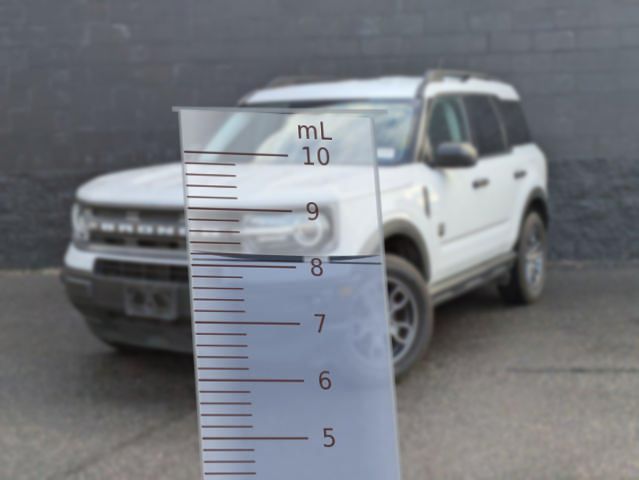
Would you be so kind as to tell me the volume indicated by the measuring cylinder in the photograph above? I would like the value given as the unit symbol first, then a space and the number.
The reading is mL 8.1
